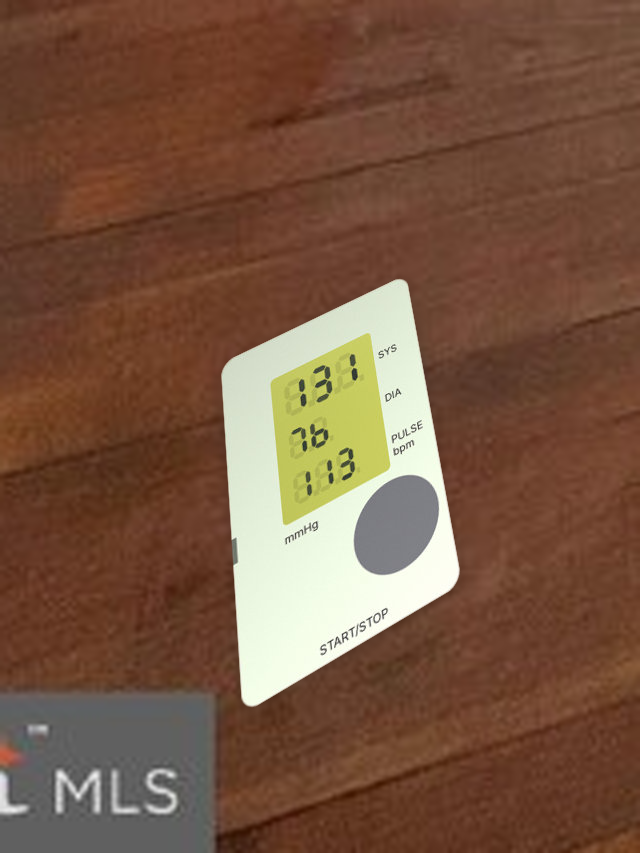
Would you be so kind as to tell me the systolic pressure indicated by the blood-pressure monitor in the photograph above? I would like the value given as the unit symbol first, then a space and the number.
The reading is mmHg 131
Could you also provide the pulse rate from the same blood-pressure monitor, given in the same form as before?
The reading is bpm 113
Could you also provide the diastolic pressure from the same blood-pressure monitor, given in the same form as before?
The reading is mmHg 76
